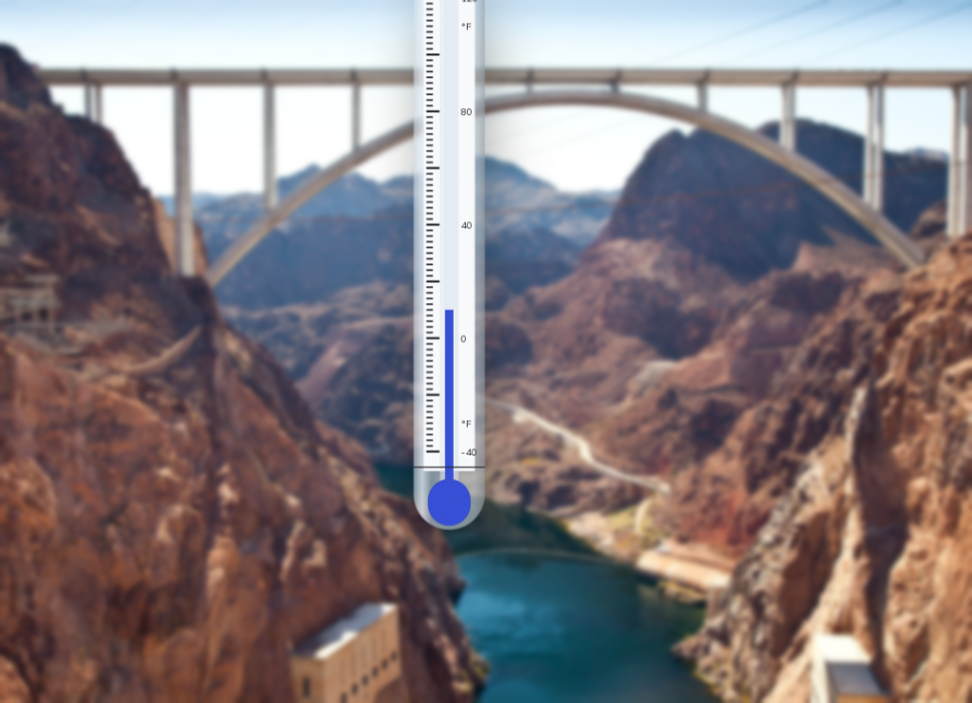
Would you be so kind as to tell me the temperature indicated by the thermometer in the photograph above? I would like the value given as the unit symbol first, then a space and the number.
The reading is °F 10
